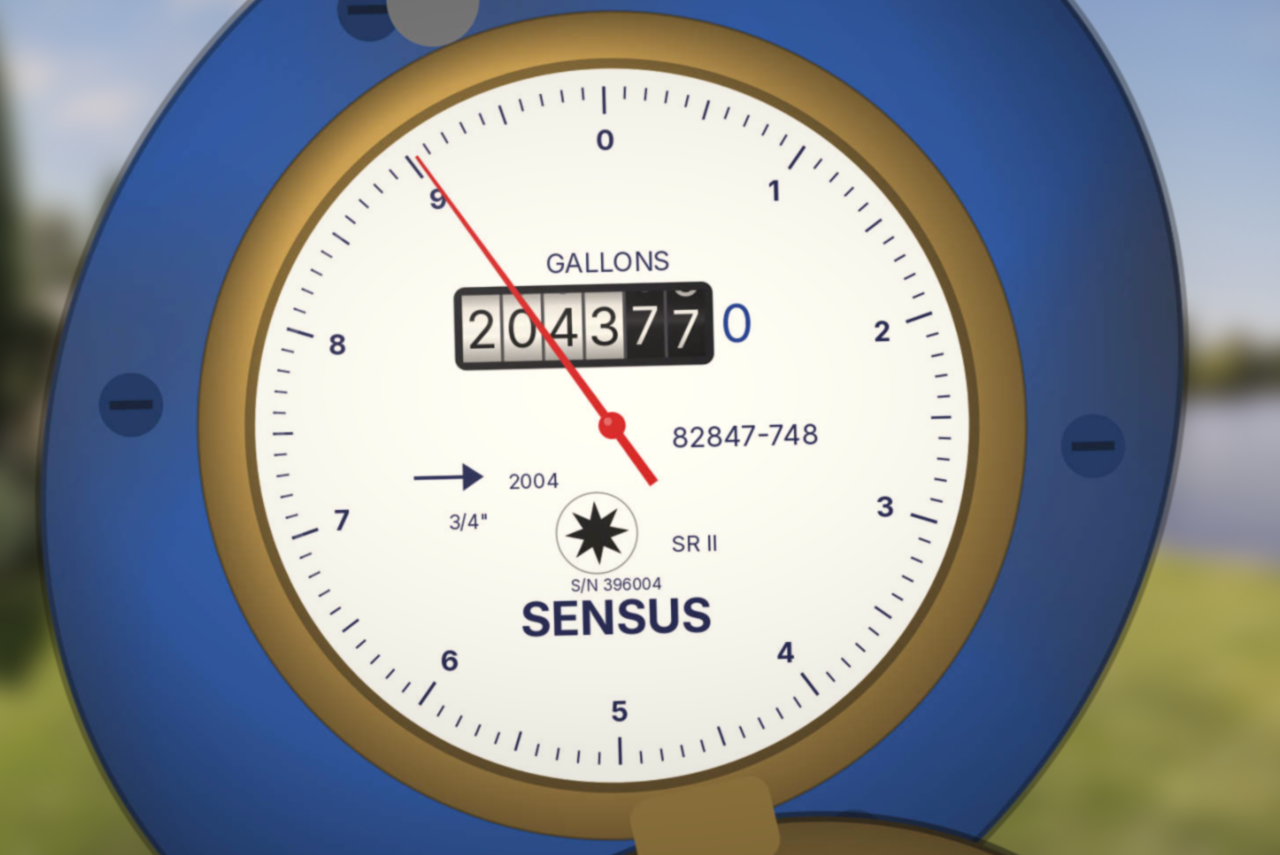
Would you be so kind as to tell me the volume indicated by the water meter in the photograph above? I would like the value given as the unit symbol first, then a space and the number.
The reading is gal 2043769.0
